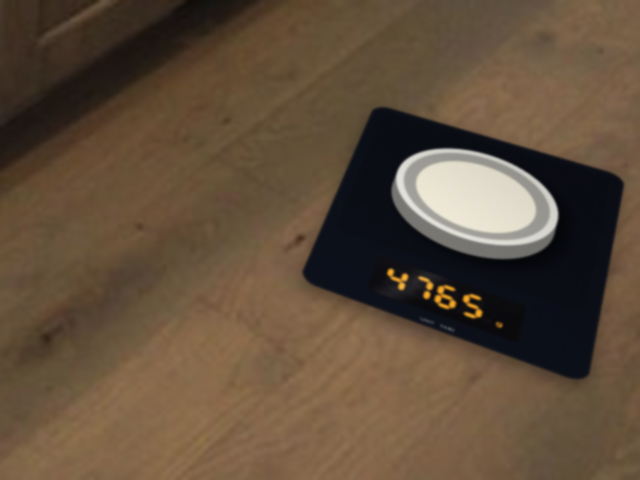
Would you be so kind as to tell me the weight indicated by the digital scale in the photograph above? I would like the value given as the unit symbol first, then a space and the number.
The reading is g 4765
